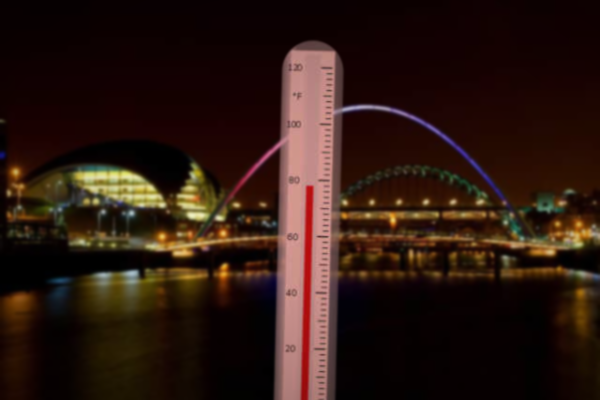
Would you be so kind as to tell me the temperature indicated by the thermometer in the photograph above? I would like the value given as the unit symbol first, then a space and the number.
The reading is °F 78
